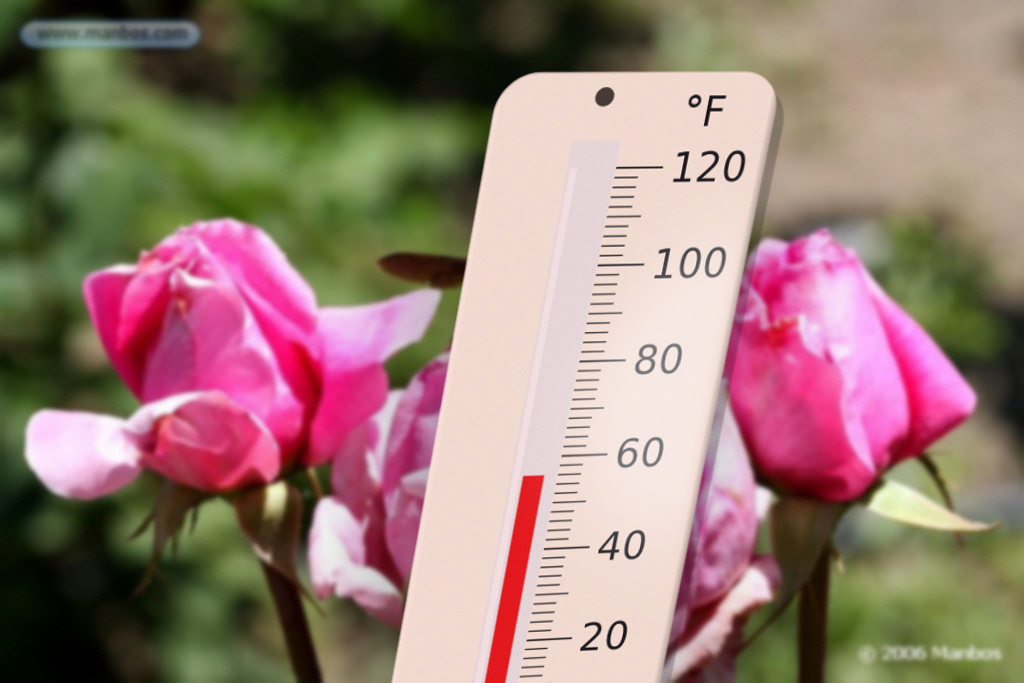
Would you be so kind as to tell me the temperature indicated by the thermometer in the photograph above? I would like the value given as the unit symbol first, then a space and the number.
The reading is °F 56
